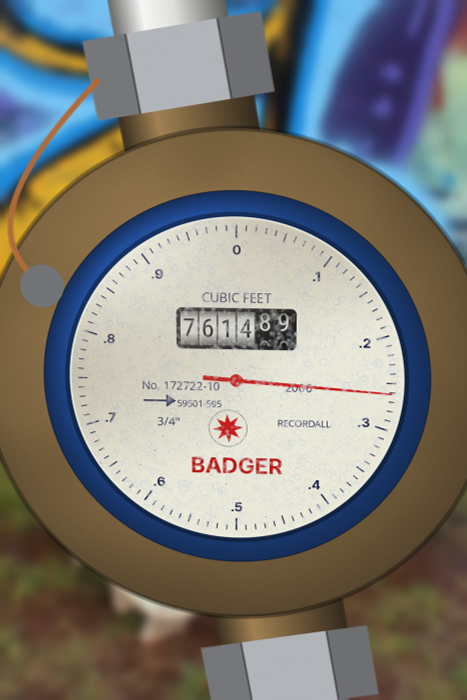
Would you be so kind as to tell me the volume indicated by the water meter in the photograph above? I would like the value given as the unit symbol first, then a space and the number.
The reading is ft³ 761489.26
